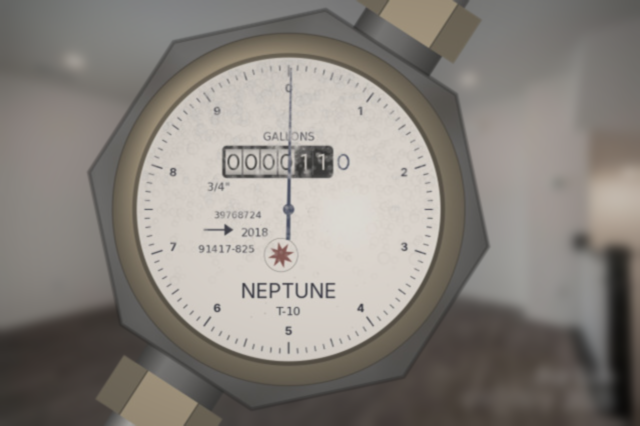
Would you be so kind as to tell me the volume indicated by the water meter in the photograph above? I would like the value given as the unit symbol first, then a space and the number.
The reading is gal 110.0
